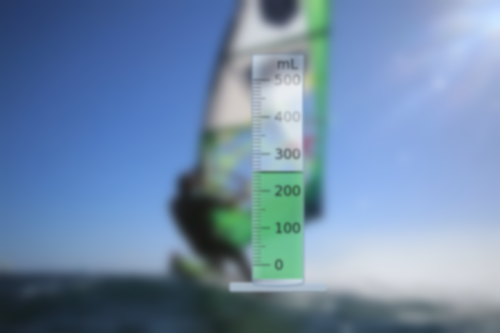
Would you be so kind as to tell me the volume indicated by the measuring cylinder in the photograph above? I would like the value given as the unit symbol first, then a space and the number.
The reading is mL 250
